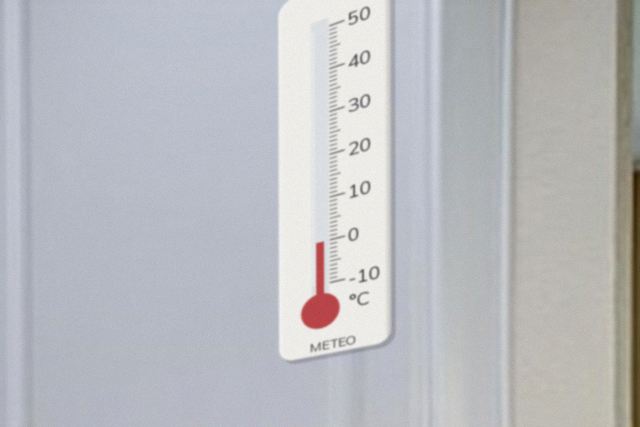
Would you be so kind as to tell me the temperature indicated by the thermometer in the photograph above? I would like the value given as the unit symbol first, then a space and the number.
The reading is °C 0
